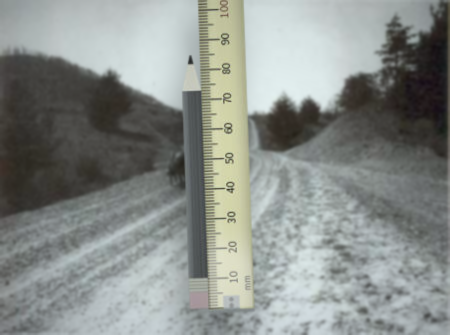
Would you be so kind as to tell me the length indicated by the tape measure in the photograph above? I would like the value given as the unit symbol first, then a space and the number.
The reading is mm 85
